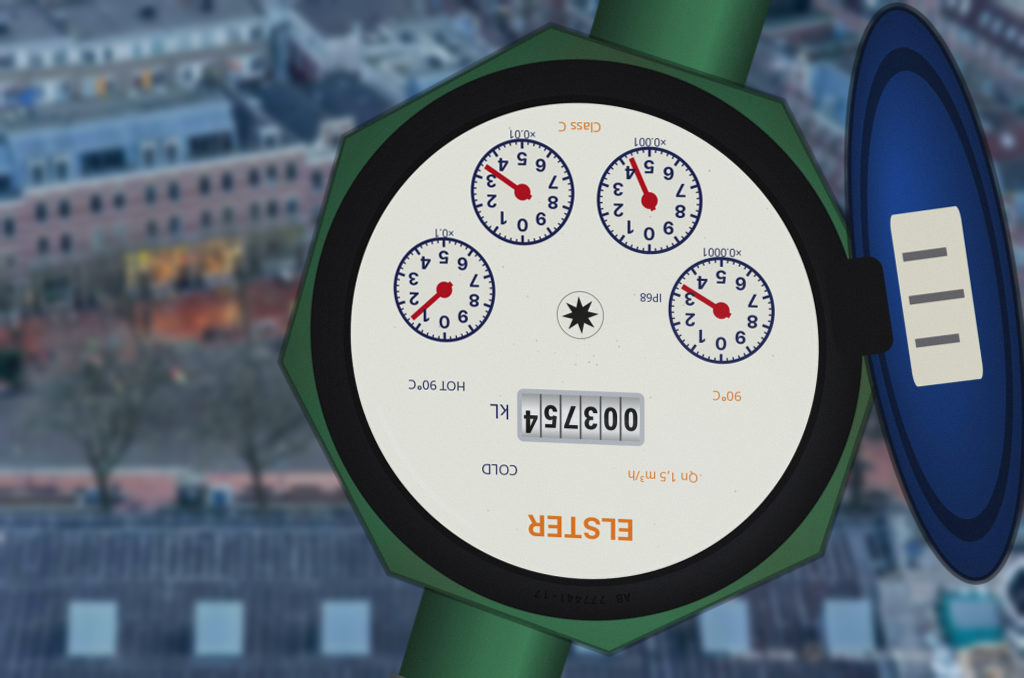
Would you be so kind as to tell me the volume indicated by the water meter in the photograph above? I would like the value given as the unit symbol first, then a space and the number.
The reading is kL 3754.1343
